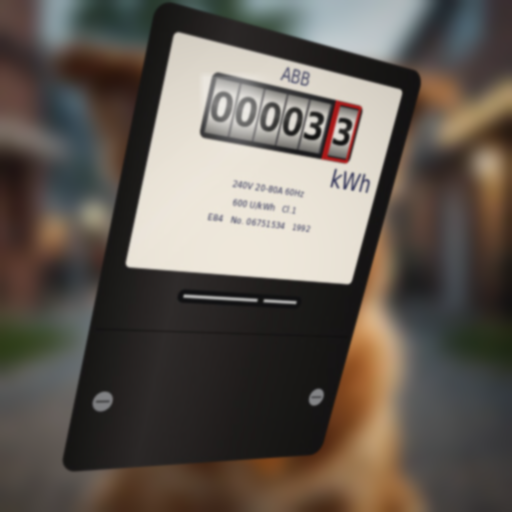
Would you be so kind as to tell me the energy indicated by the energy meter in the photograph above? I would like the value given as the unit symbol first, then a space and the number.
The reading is kWh 3.3
